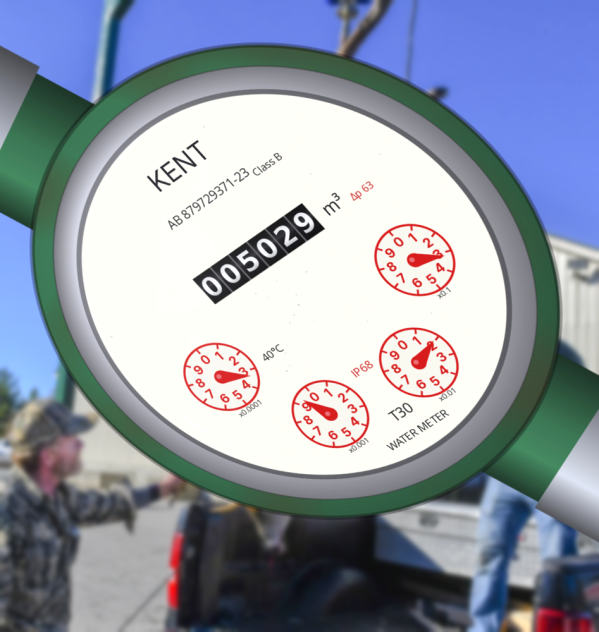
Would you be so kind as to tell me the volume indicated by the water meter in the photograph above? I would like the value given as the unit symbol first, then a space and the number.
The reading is m³ 5029.3193
